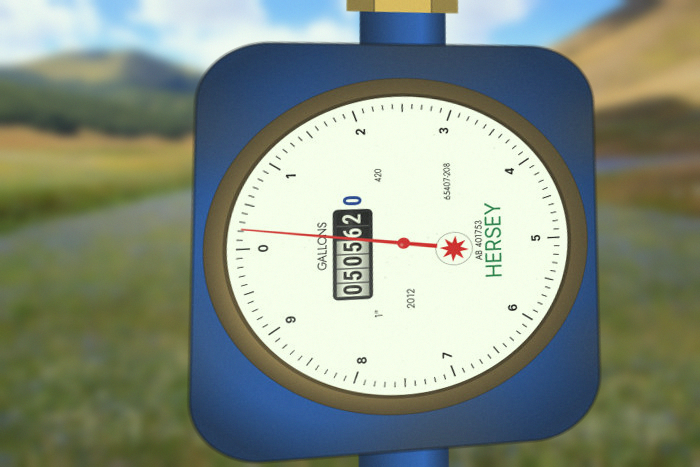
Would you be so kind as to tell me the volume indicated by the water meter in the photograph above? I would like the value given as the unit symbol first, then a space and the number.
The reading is gal 505620.2
